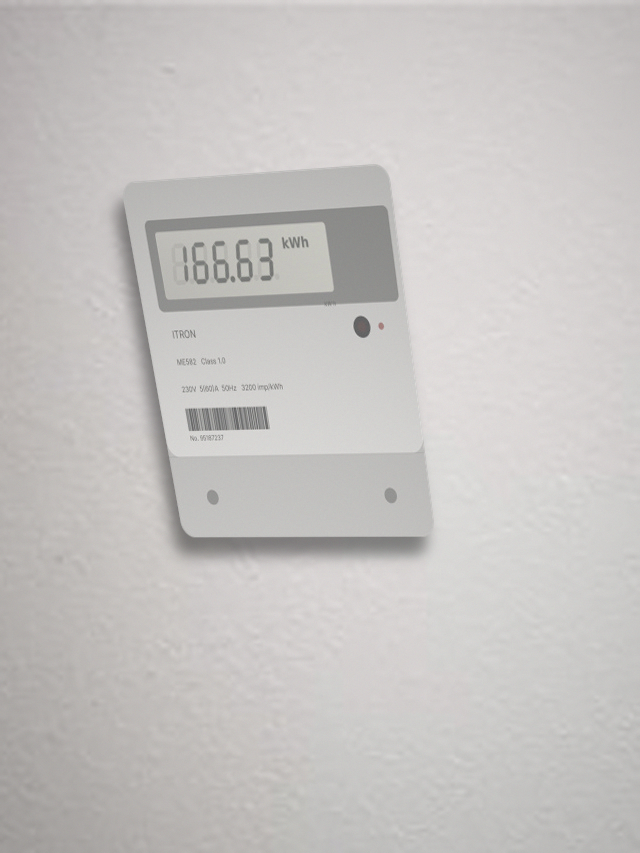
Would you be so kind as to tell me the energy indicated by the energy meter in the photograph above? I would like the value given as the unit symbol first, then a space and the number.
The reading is kWh 166.63
